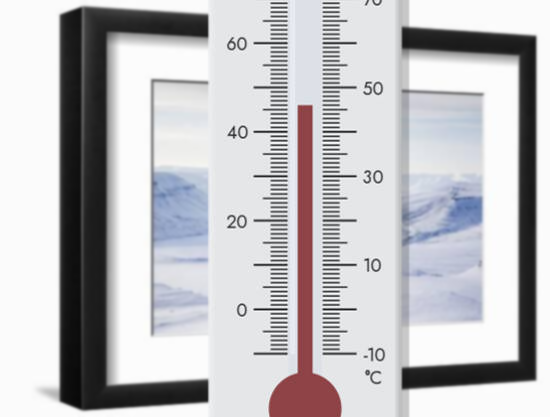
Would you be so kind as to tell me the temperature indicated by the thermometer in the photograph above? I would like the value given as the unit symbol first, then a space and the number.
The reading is °C 46
